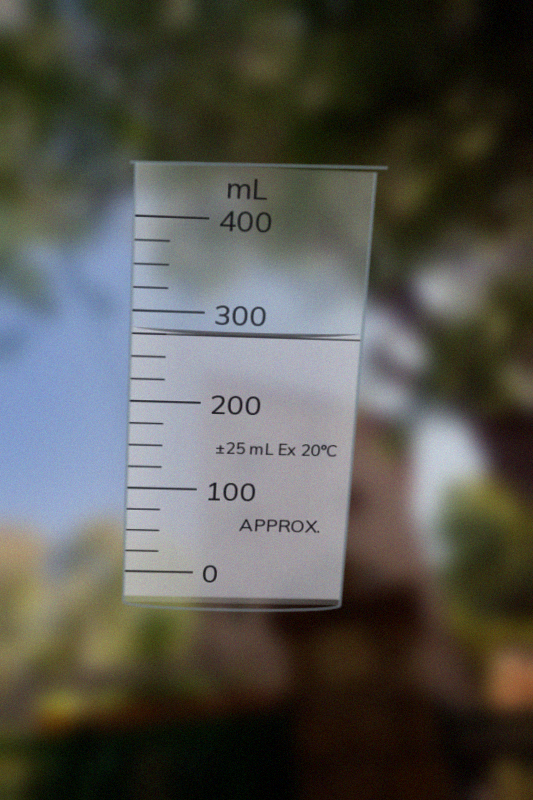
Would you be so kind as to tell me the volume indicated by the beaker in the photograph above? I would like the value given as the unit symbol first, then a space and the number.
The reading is mL 275
